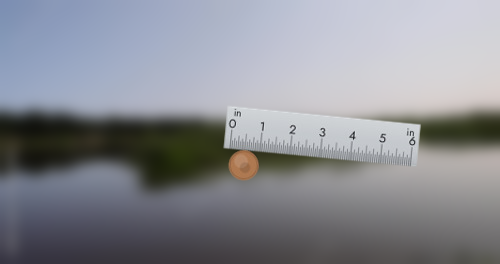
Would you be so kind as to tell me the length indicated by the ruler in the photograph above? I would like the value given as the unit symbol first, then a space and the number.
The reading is in 1
